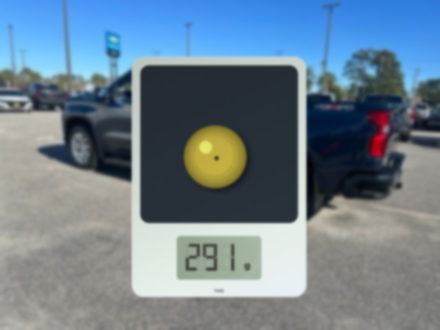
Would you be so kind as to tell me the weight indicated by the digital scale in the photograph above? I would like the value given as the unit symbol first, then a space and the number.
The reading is g 291
